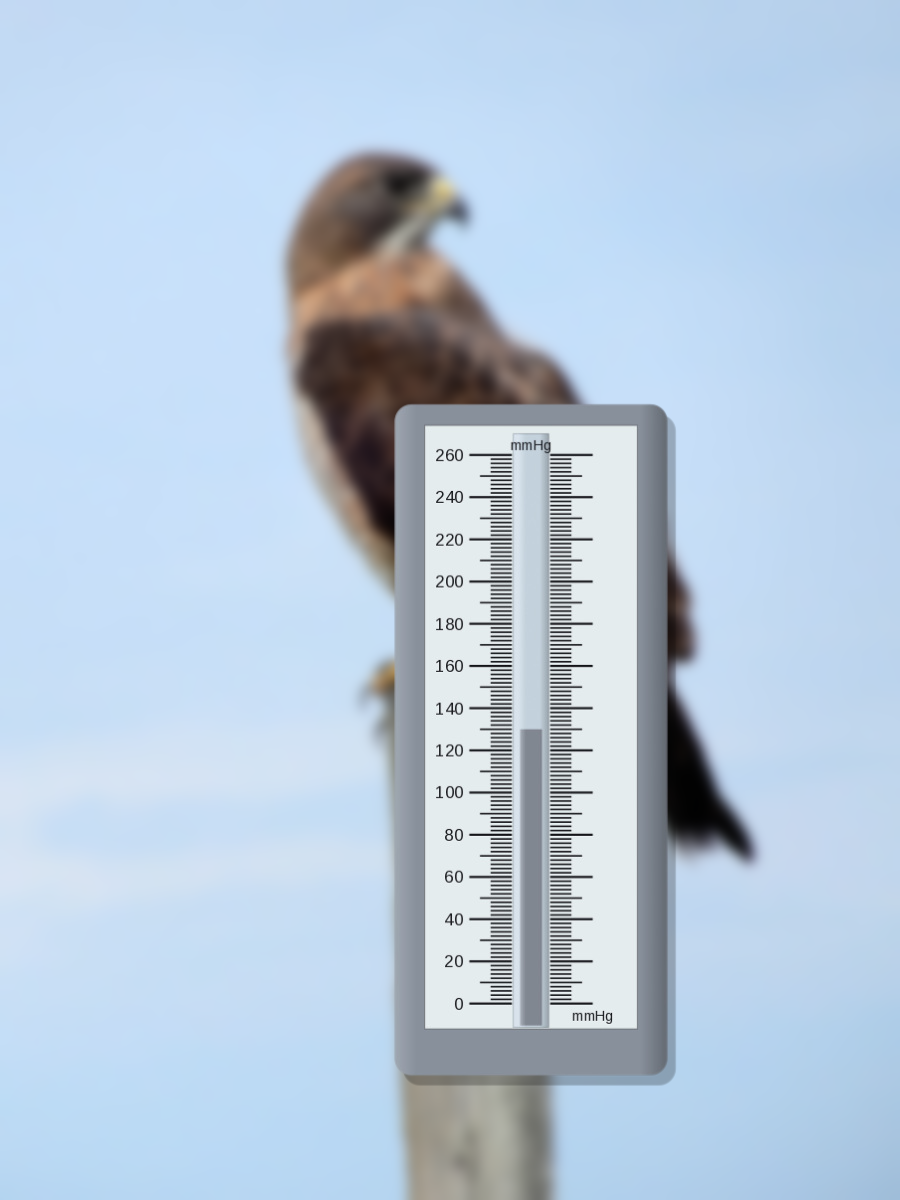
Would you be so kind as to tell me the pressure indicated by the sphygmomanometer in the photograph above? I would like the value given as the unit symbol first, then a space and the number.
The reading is mmHg 130
